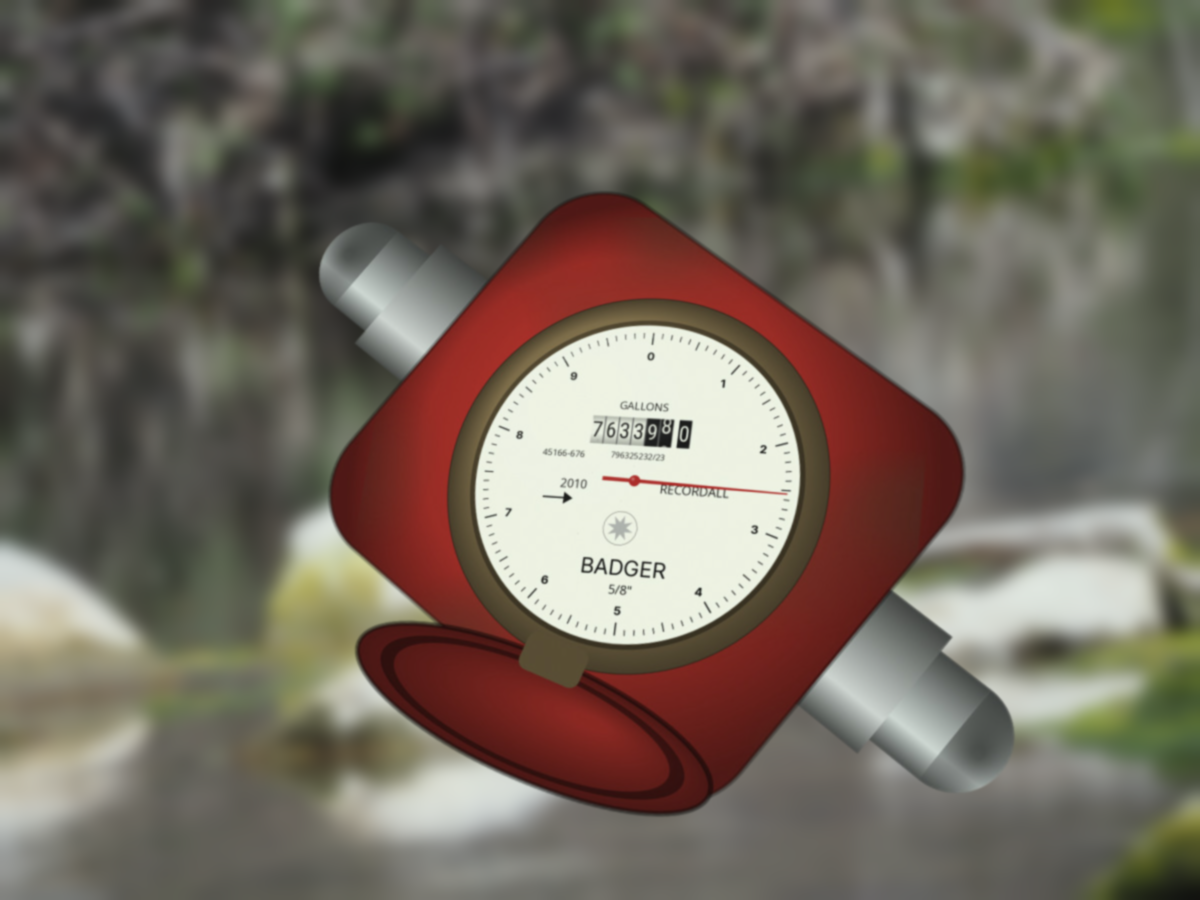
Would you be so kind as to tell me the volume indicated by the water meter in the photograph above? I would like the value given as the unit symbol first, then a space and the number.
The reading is gal 7633982.5
